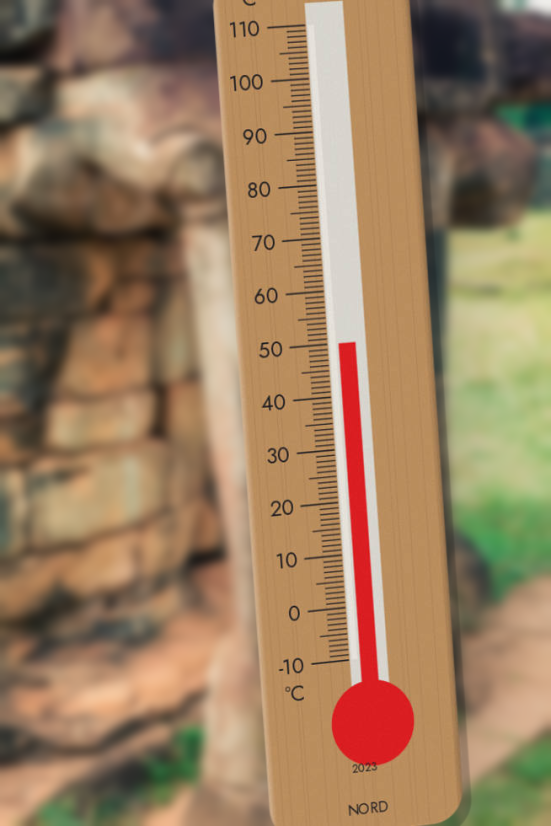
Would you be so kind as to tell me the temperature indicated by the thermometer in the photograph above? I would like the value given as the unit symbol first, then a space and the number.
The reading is °C 50
